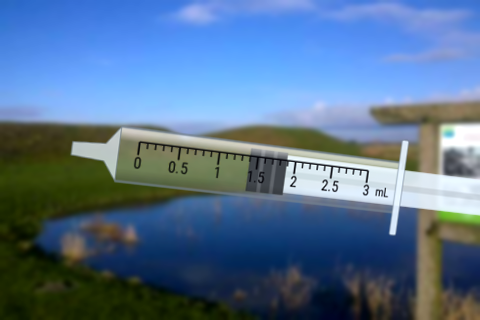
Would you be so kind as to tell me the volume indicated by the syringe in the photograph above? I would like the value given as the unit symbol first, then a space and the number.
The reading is mL 1.4
